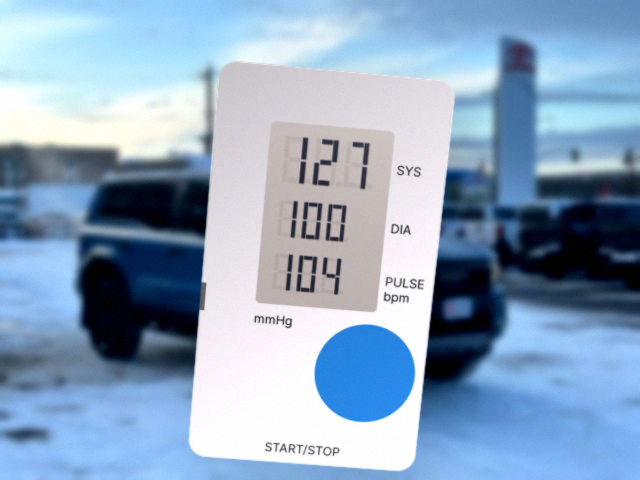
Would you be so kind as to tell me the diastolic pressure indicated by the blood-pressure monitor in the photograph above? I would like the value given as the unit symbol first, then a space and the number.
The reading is mmHg 100
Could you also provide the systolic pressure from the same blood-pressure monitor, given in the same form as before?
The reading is mmHg 127
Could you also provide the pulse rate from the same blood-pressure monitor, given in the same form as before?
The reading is bpm 104
